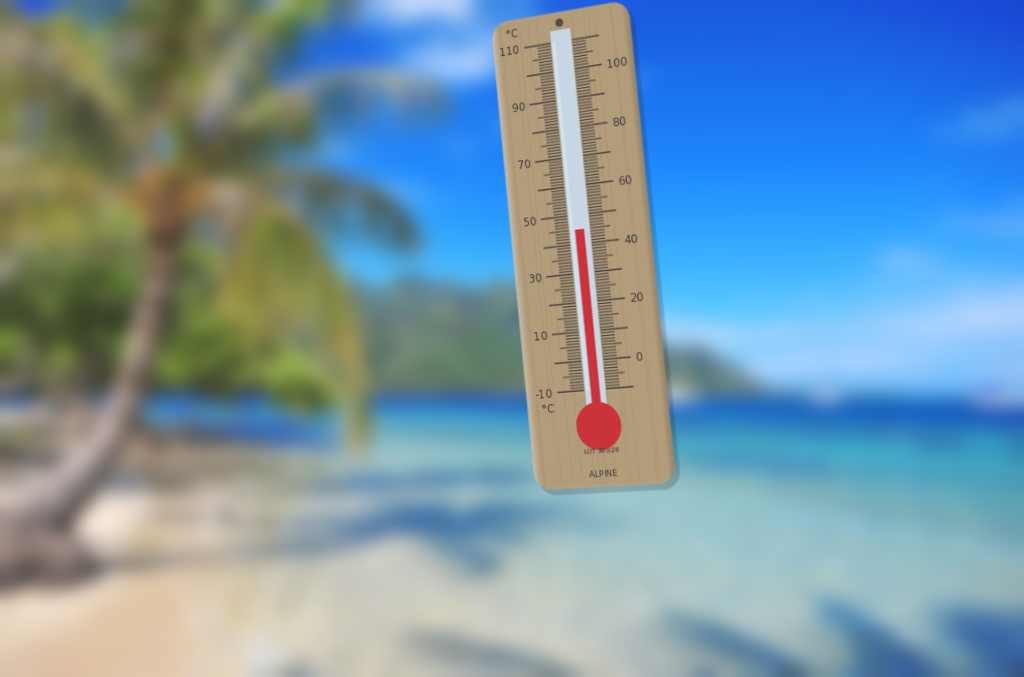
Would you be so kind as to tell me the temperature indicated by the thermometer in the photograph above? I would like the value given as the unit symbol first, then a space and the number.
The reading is °C 45
